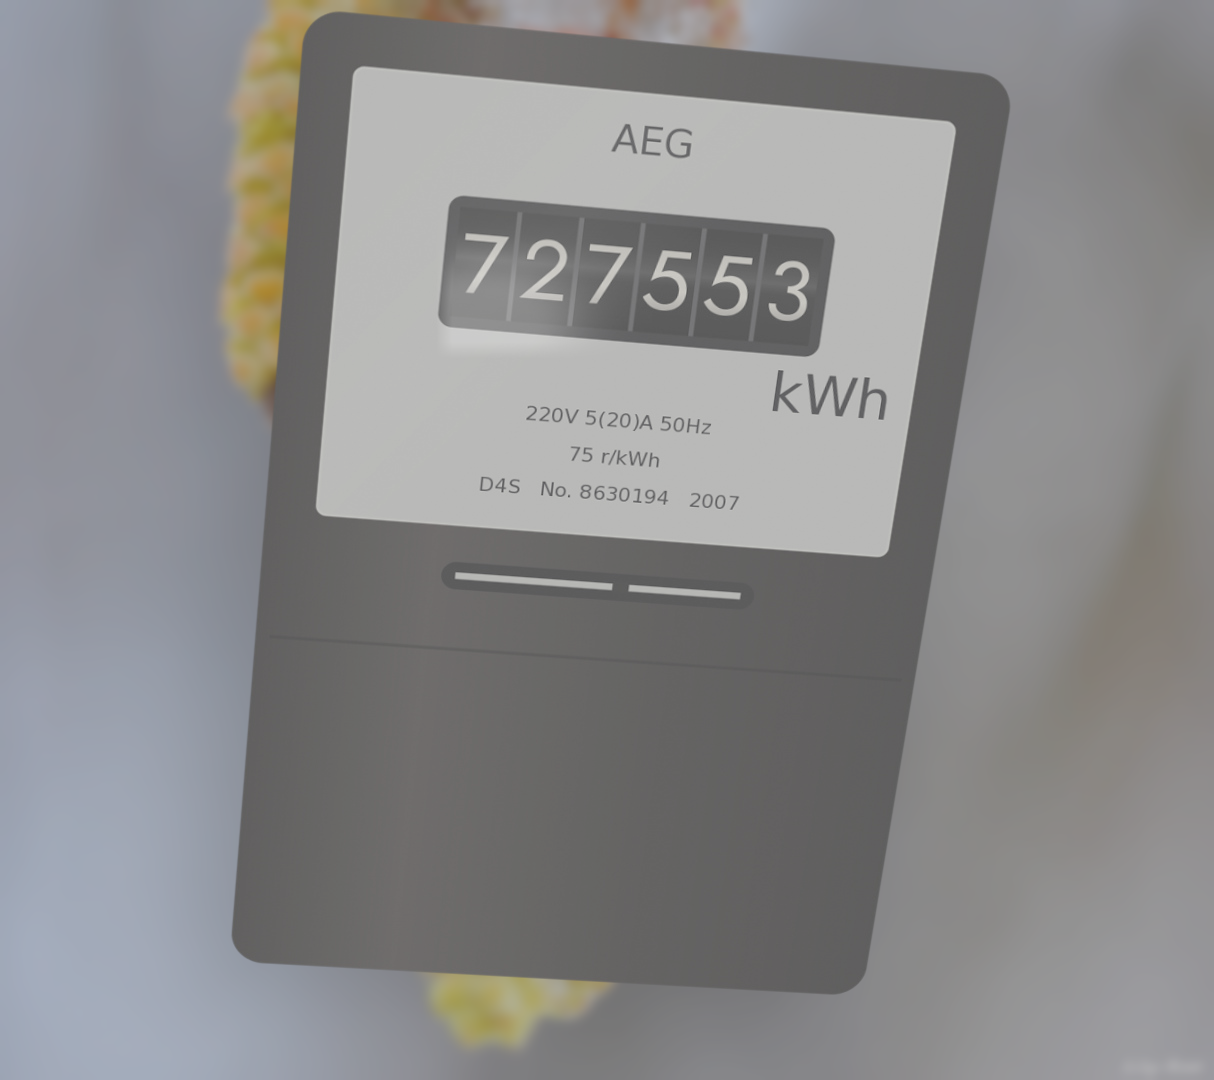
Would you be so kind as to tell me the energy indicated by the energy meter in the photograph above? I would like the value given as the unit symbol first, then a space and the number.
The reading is kWh 727553
